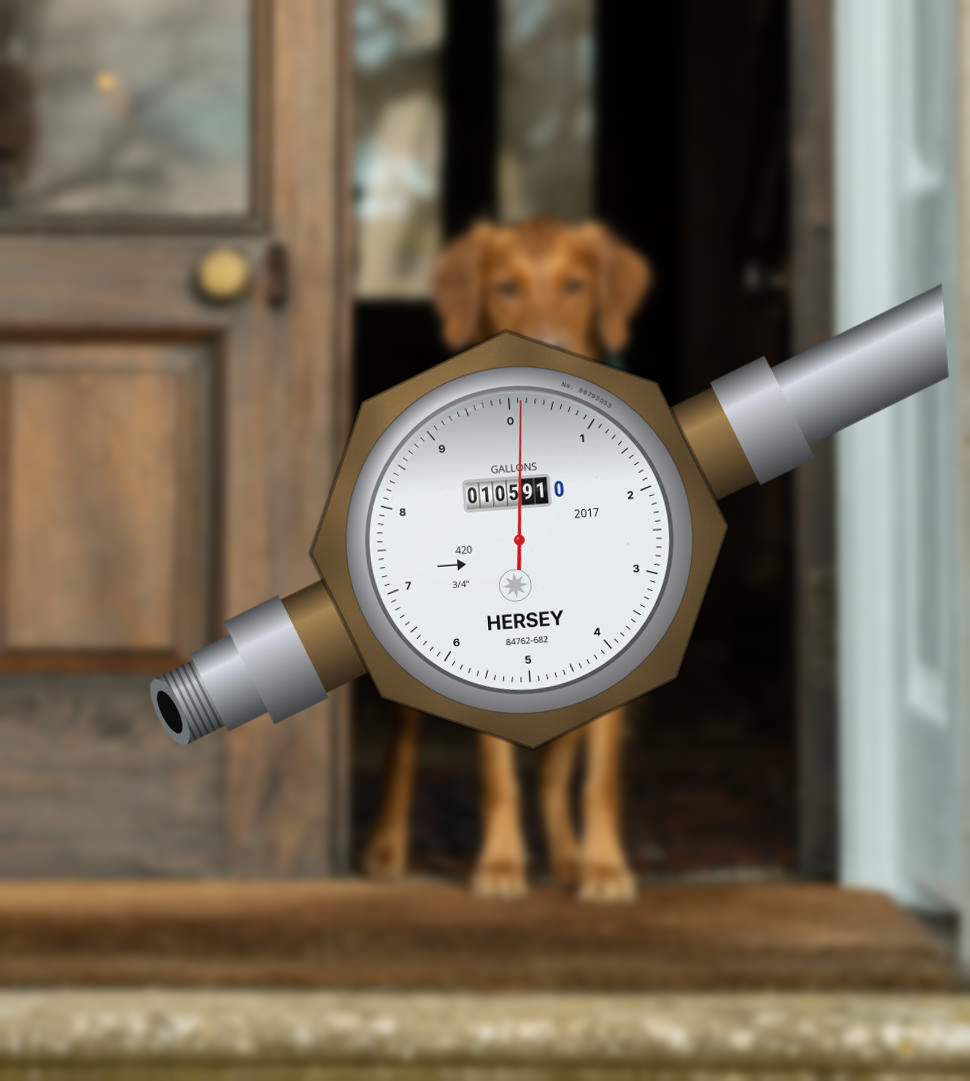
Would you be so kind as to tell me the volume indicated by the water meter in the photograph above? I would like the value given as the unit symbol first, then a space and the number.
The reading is gal 105910.1
